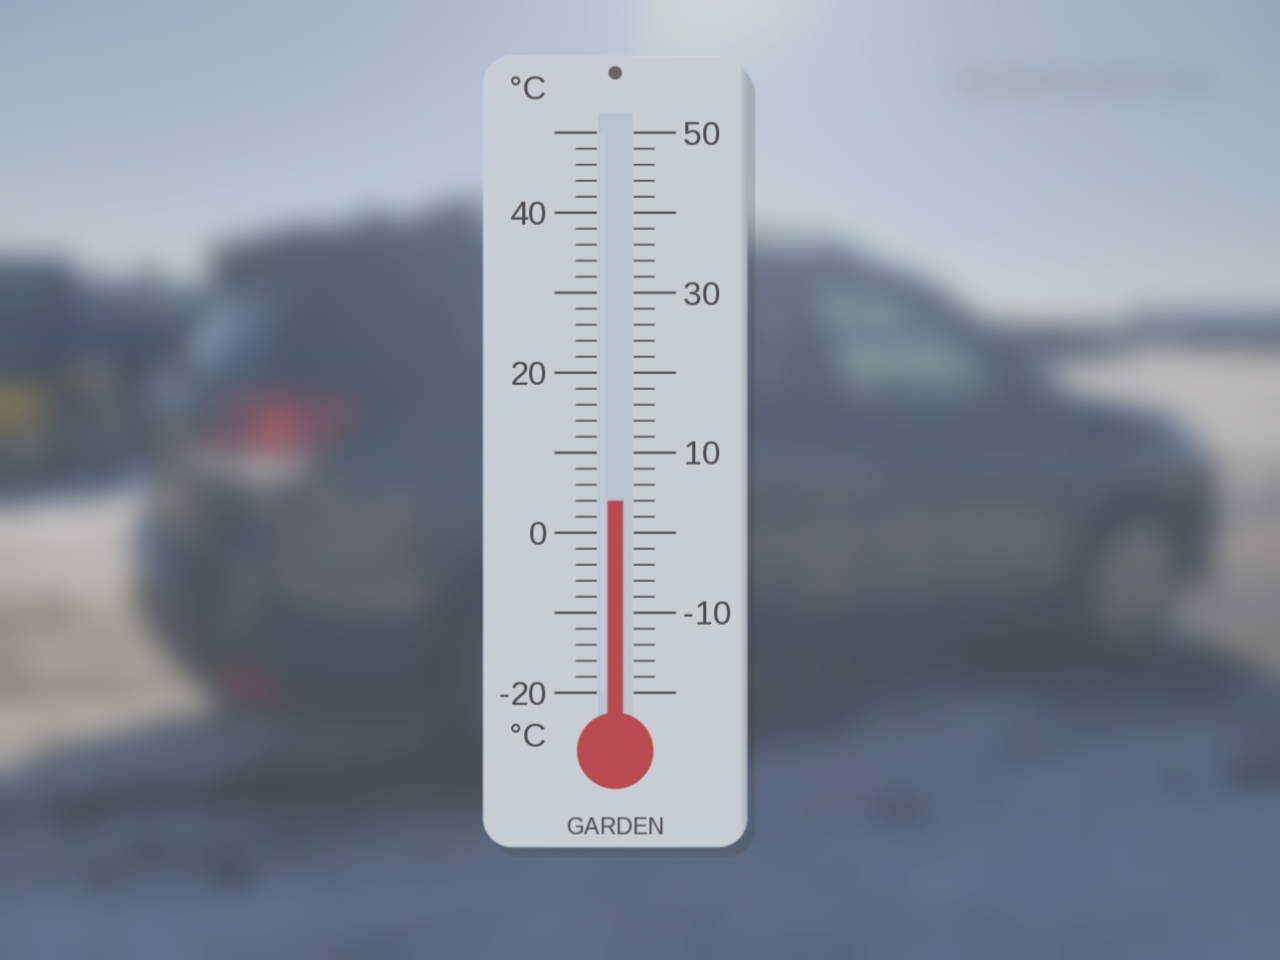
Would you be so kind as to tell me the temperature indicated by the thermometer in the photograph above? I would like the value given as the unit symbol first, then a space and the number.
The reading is °C 4
